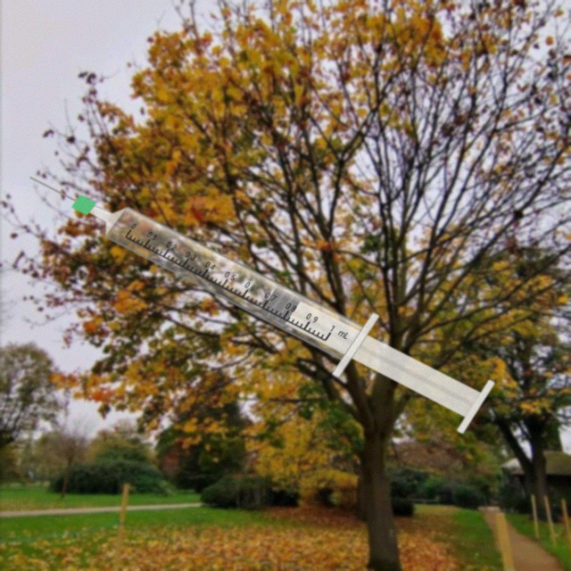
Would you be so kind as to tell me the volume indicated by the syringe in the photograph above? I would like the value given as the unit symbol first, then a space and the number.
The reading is mL 0.7
